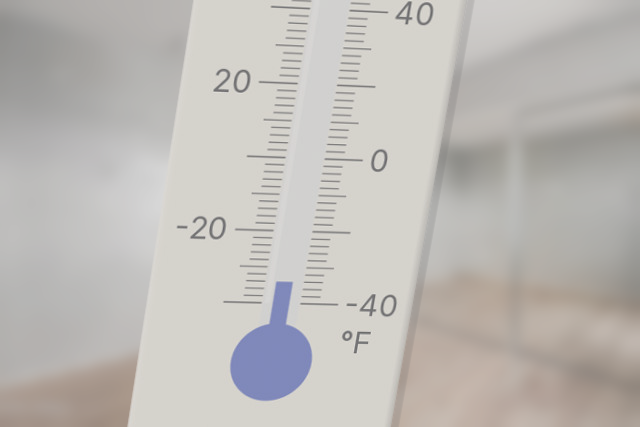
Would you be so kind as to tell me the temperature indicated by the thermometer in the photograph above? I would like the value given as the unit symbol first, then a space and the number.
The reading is °F -34
